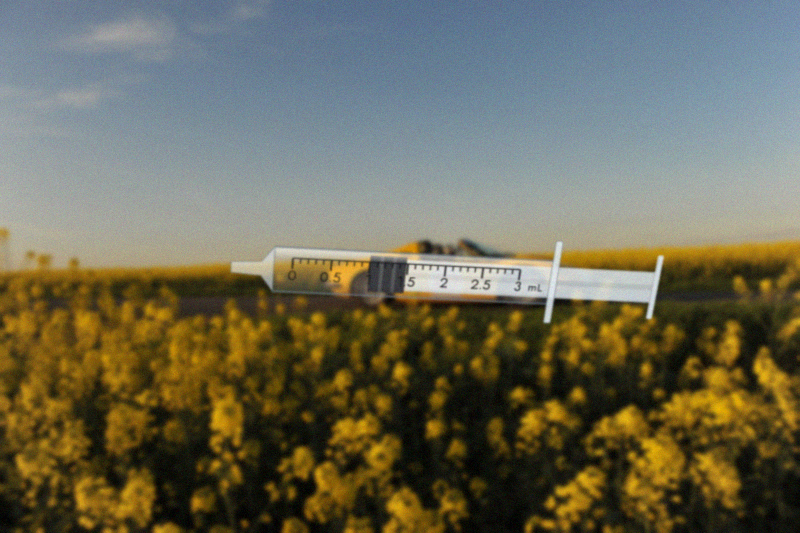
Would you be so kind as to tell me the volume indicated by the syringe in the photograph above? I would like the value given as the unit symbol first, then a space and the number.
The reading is mL 1
